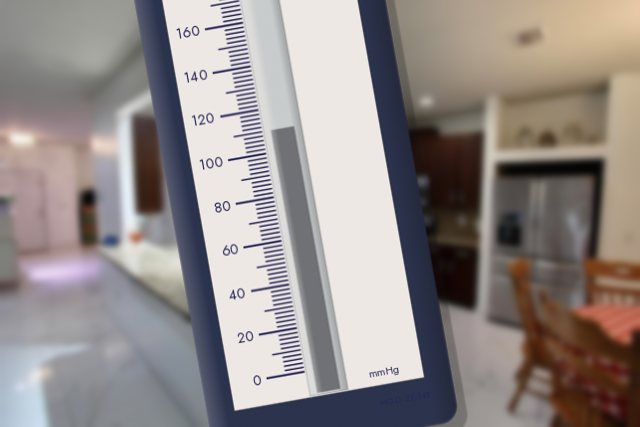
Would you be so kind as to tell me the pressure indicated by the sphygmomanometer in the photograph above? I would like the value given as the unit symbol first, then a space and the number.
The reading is mmHg 110
